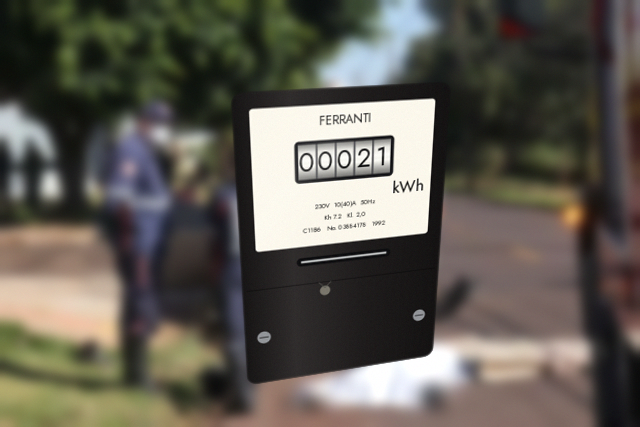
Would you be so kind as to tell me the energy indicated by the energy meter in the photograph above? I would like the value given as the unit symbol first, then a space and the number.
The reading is kWh 21
